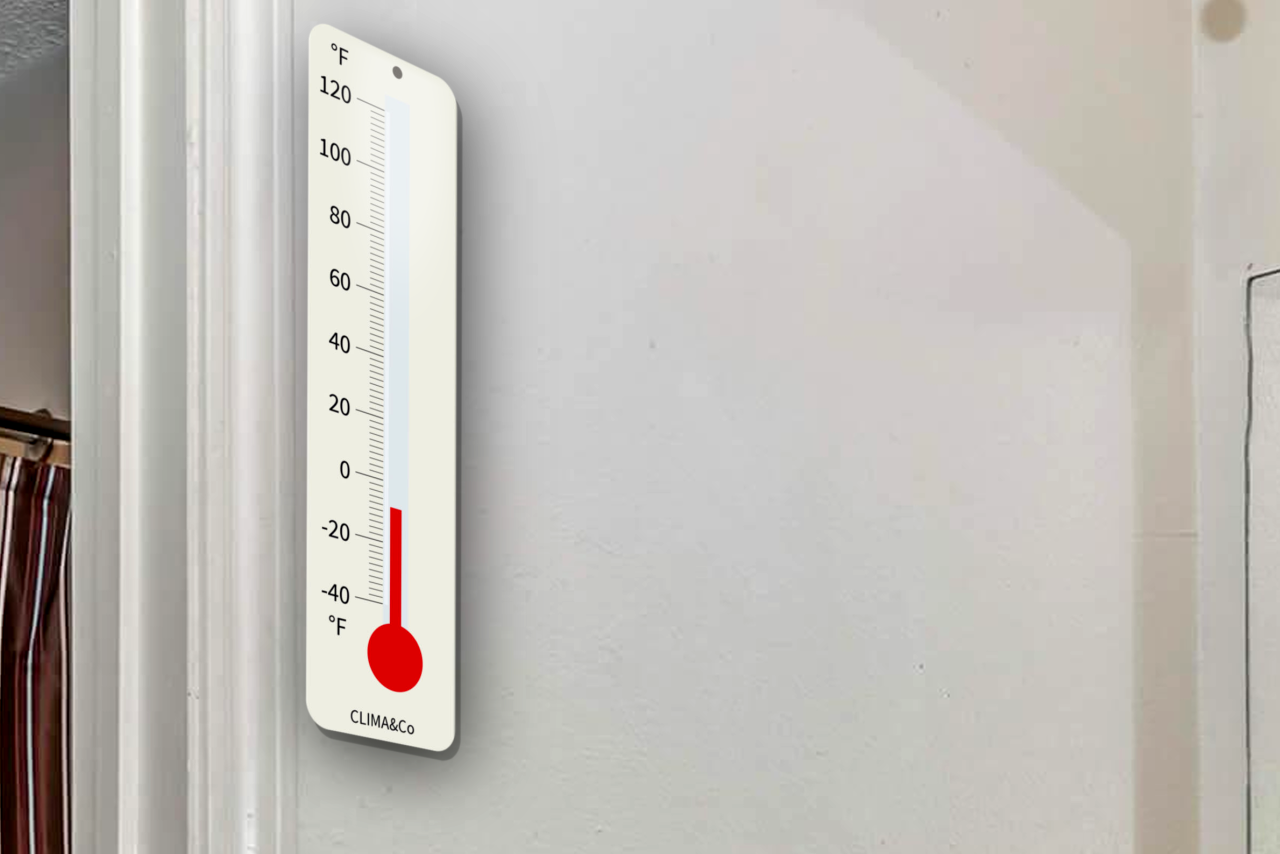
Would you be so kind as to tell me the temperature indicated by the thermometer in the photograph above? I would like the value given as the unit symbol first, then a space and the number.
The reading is °F -8
